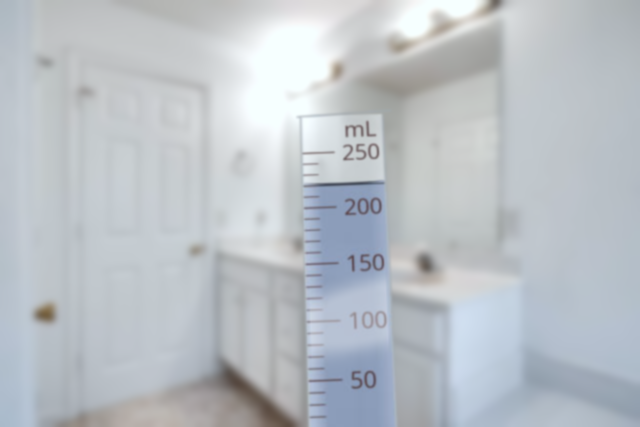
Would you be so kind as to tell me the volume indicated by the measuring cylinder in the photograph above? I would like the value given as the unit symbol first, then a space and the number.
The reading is mL 220
